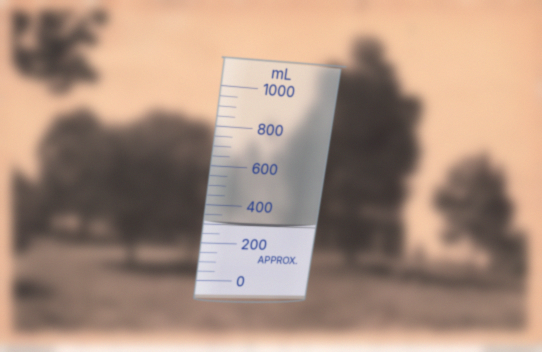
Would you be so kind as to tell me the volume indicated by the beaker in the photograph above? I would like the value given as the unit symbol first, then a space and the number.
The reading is mL 300
